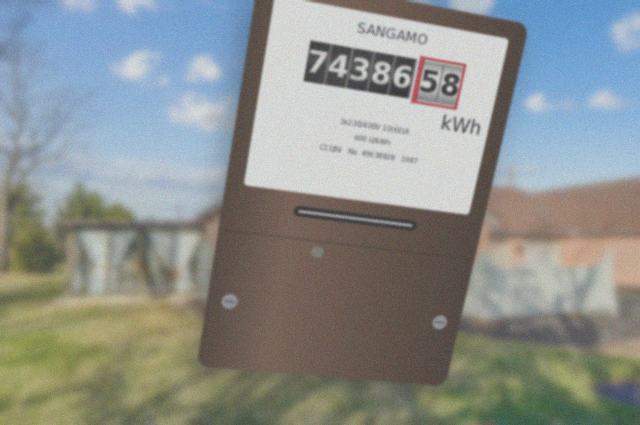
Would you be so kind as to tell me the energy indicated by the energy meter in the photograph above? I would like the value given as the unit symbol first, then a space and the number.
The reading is kWh 74386.58
